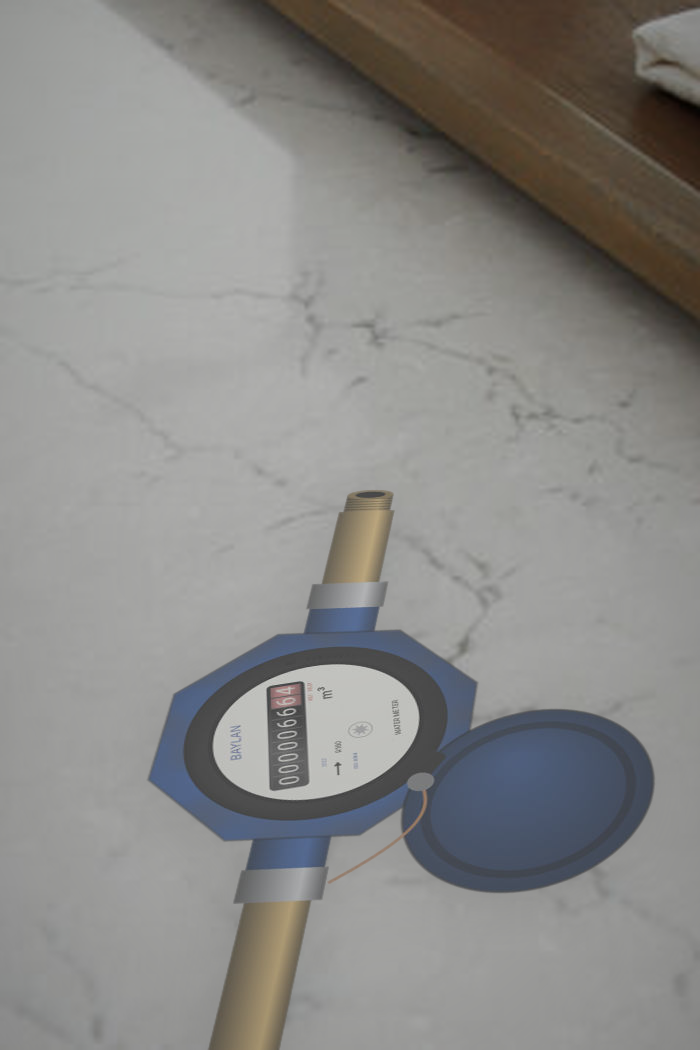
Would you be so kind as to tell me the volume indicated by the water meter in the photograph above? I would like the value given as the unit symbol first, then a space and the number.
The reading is m³ 66.64
